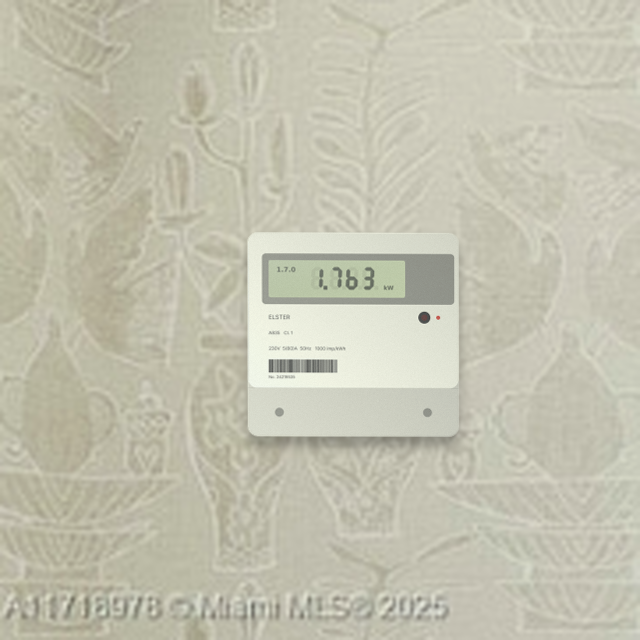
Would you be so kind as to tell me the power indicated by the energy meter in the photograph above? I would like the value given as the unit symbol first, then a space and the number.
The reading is kW 1.763
